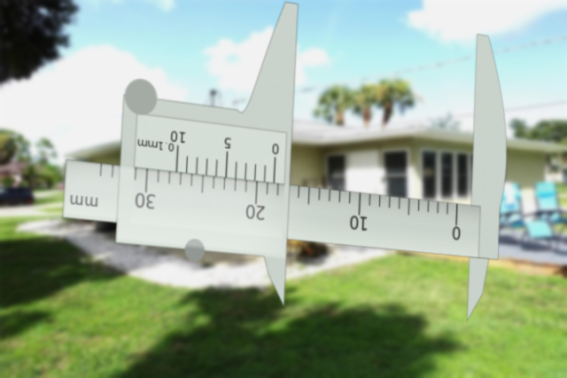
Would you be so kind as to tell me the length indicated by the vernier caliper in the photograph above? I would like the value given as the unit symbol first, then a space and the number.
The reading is mm 18.4
